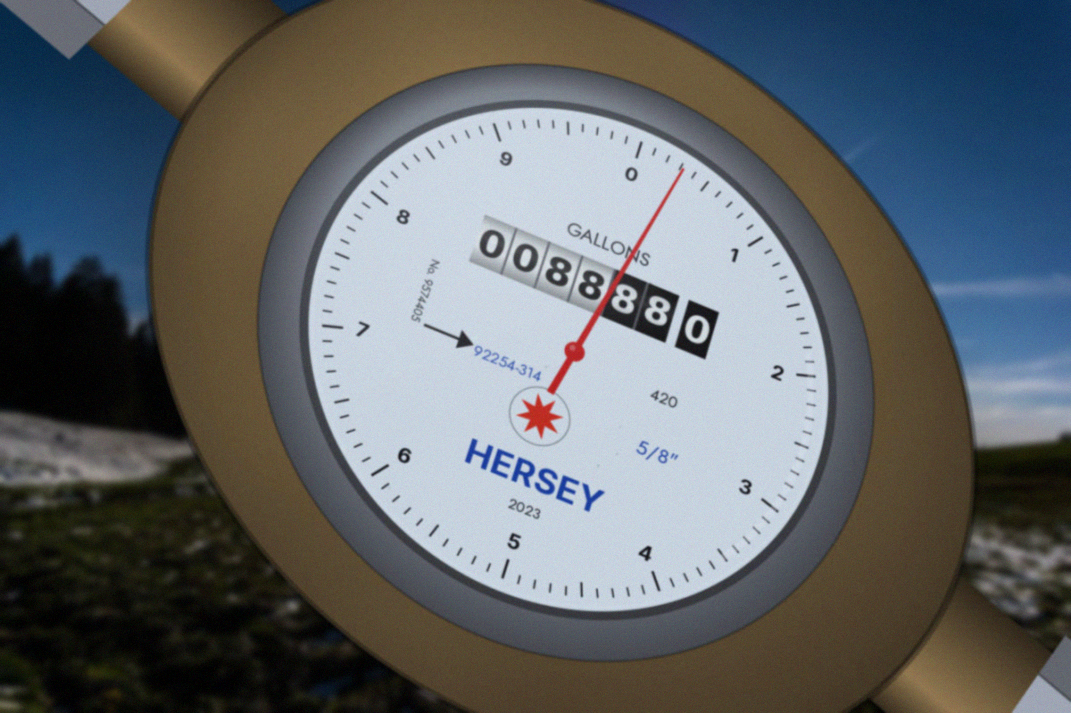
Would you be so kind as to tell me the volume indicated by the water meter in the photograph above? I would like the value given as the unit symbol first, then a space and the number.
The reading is gal 88880.3
